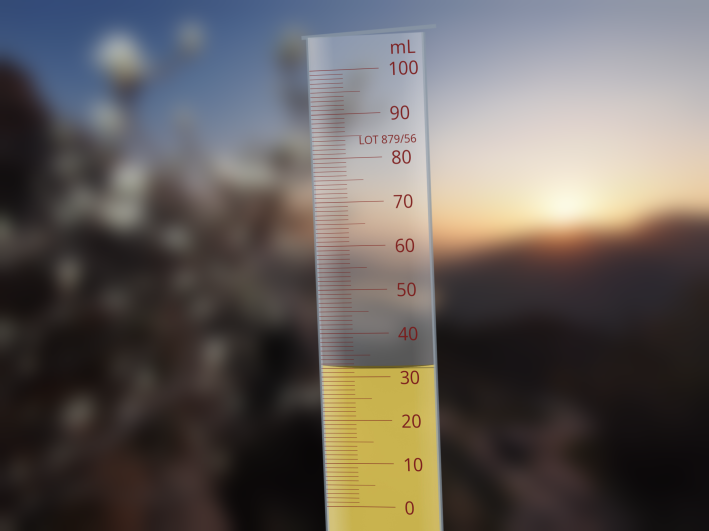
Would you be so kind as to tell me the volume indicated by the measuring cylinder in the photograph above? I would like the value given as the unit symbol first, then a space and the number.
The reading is mL 32
